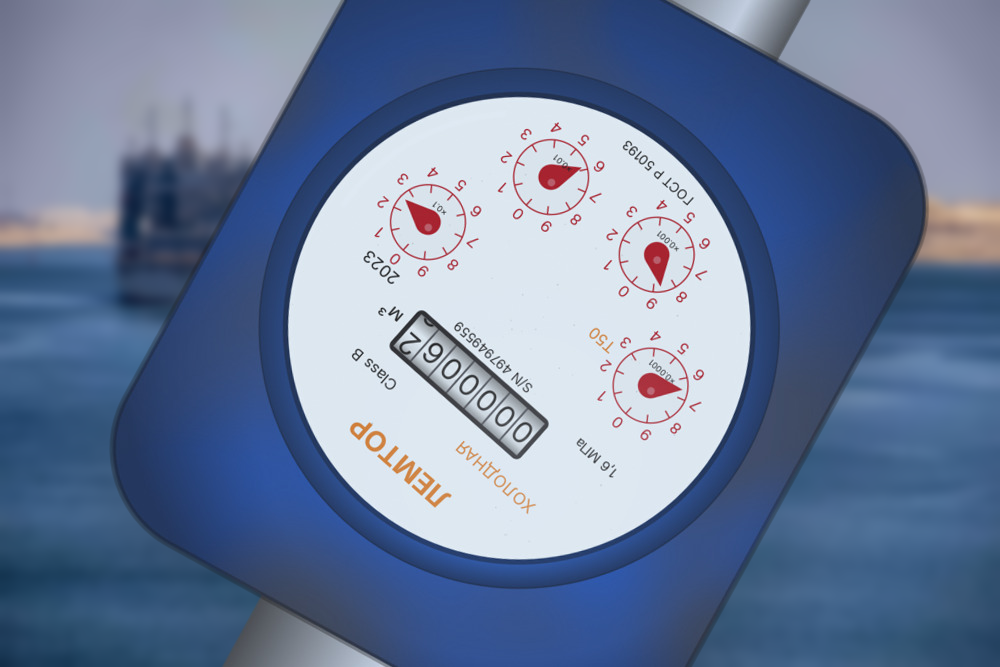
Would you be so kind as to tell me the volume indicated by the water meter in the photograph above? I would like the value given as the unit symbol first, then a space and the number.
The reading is m³ 62.2586
